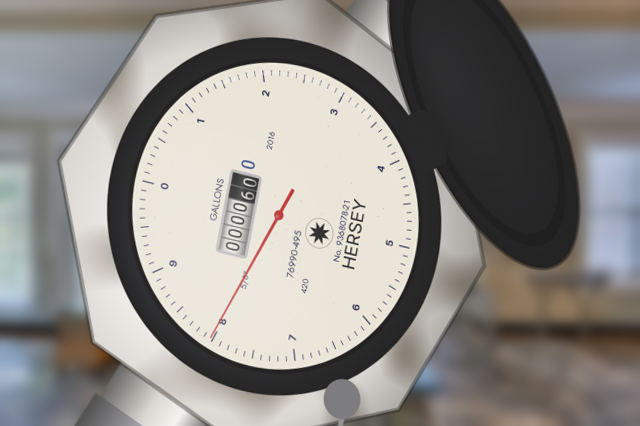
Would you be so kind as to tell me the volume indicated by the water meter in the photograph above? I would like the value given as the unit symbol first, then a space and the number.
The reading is gal 598.0
